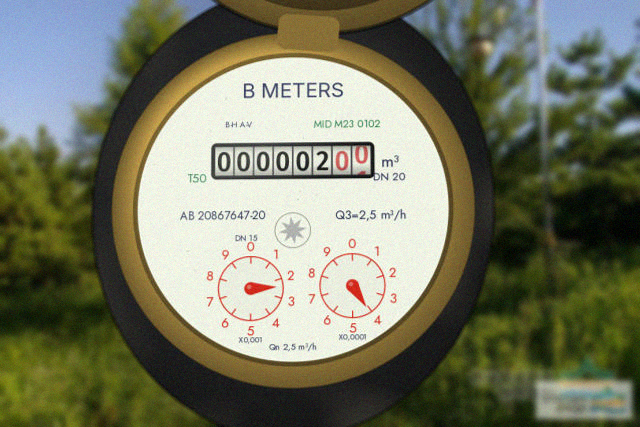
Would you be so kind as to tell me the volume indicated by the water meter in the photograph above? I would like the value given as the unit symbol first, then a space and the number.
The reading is m³ 2.0024
